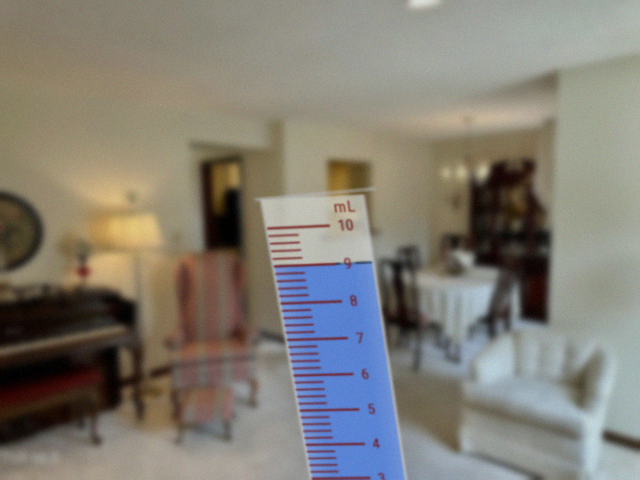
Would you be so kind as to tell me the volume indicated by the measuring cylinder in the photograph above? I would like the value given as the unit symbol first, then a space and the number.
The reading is mL 9
